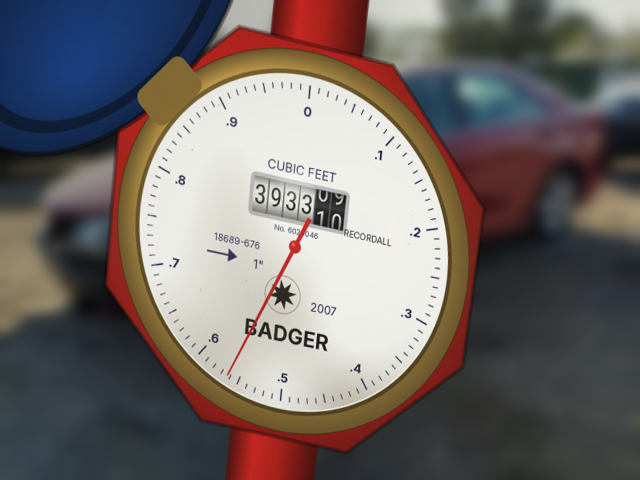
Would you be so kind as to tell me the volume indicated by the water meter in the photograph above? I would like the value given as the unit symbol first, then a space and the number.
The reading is ft³ 393309.56
